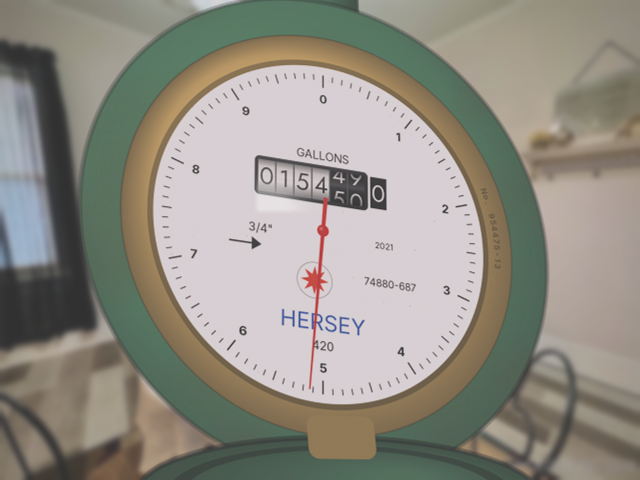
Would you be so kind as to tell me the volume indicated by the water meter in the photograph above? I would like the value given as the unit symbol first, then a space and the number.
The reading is gal 154495.1
